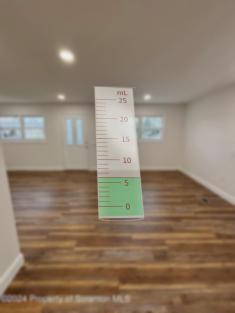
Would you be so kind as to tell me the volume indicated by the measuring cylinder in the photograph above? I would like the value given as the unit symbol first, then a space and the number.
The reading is mL 6
